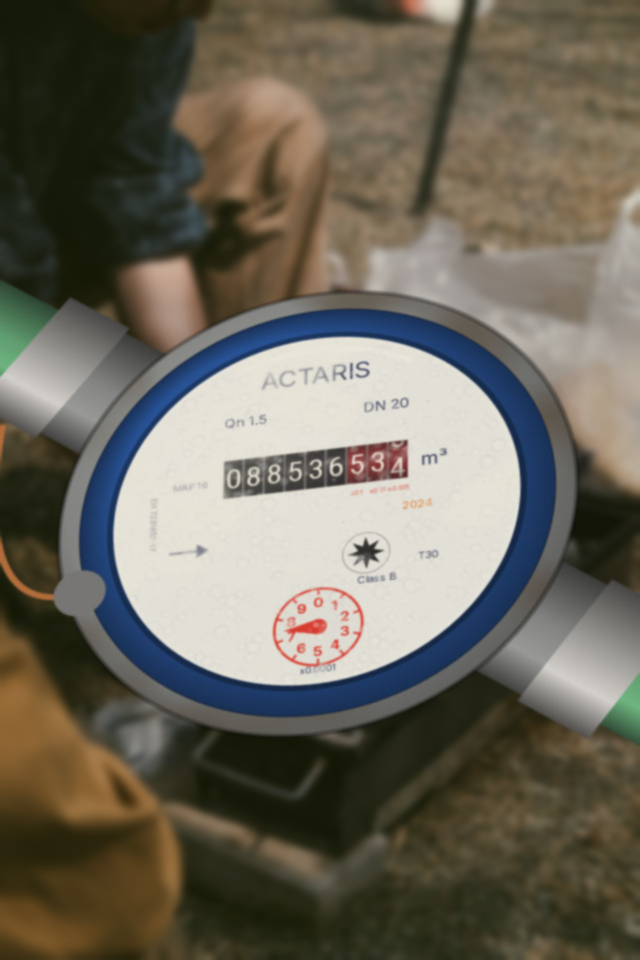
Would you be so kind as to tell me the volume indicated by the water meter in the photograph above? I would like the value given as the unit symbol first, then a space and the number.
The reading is m³ 88536.5337
